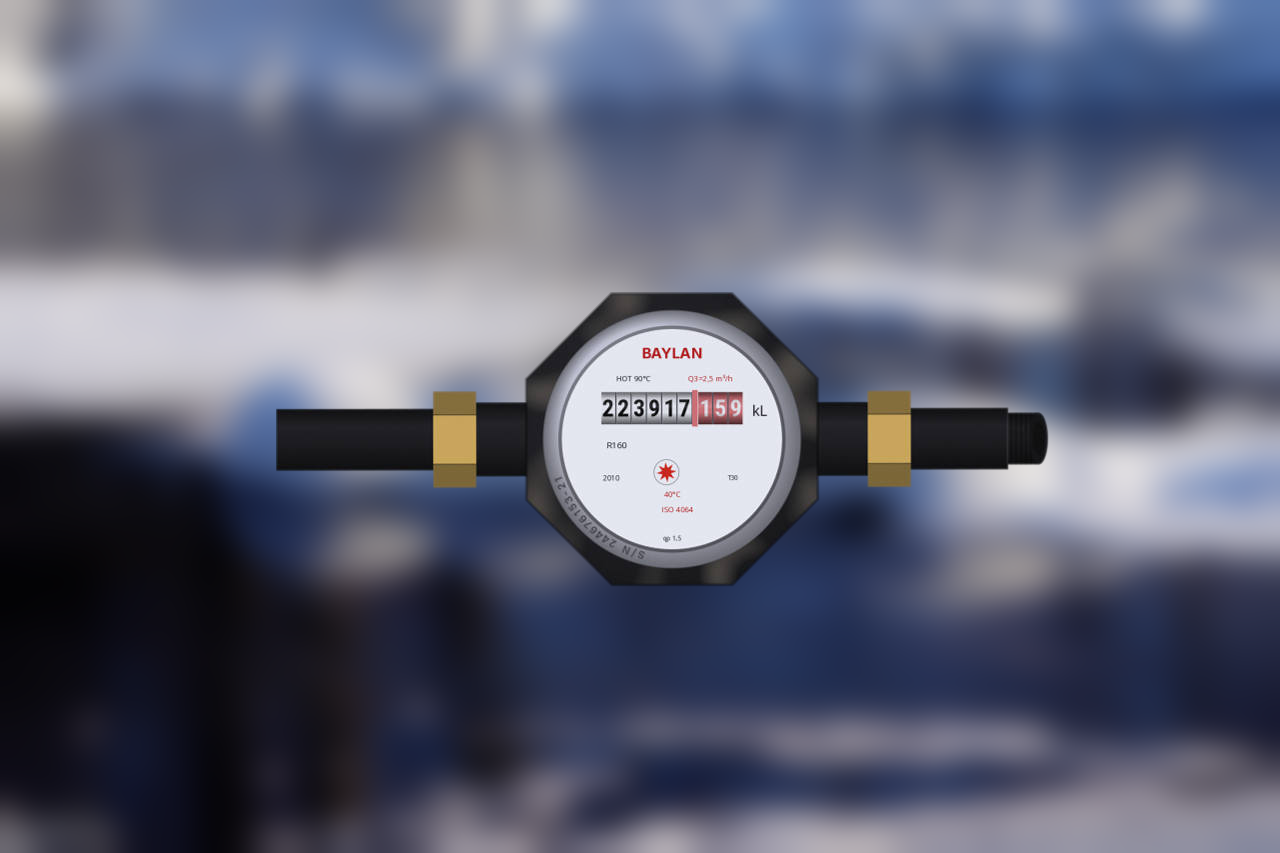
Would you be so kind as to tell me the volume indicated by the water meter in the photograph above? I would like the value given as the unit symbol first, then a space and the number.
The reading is kL 223917.159
